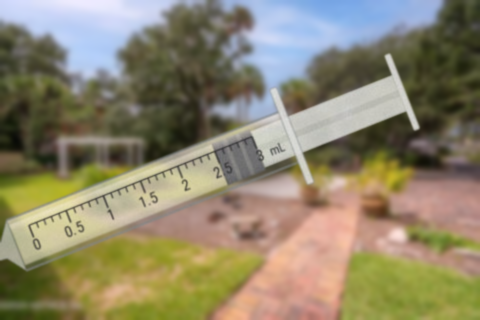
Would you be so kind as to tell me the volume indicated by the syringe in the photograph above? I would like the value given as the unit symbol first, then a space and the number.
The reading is mL 2.5
